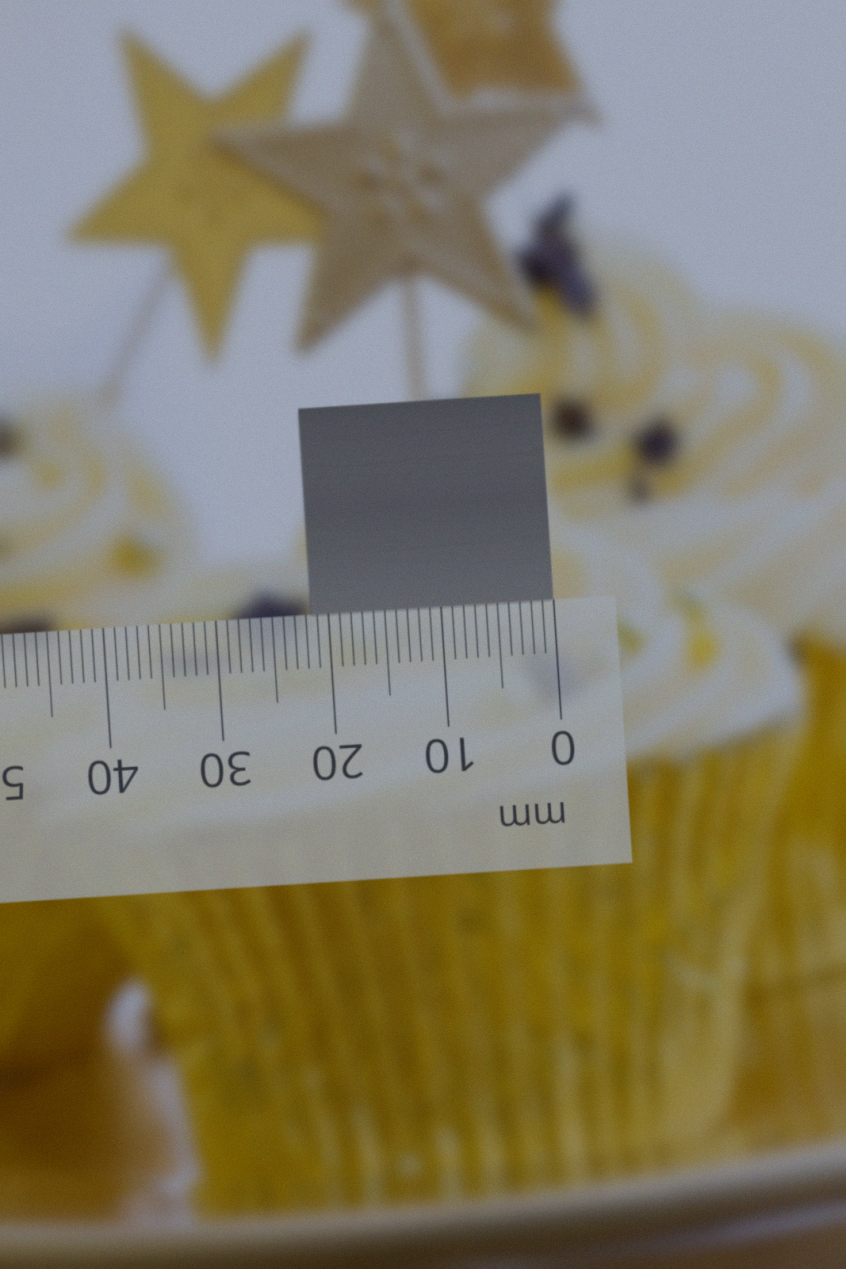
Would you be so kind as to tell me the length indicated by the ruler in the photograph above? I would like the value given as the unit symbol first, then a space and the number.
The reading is mm 21.5
